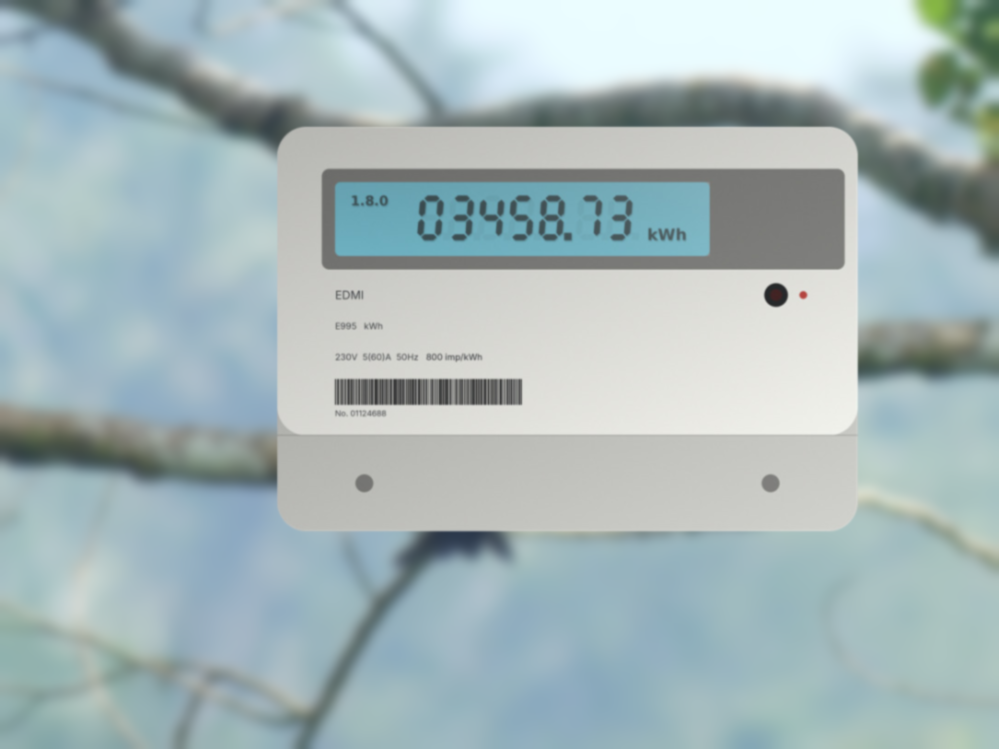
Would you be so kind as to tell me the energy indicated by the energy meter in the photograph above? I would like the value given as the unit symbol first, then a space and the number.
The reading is kWh 3458.73
